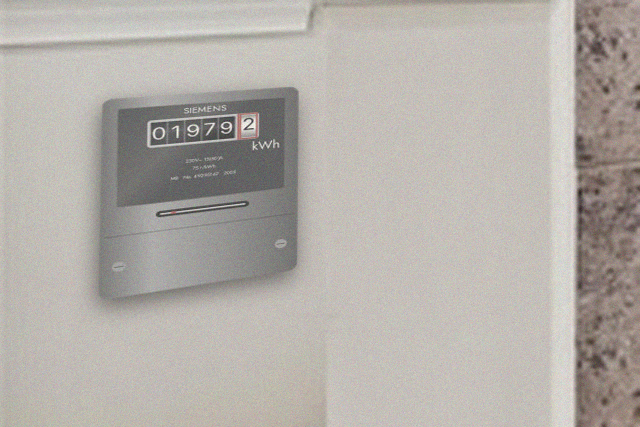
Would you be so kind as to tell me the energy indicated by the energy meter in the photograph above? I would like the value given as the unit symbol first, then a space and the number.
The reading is kWh 1979.2
